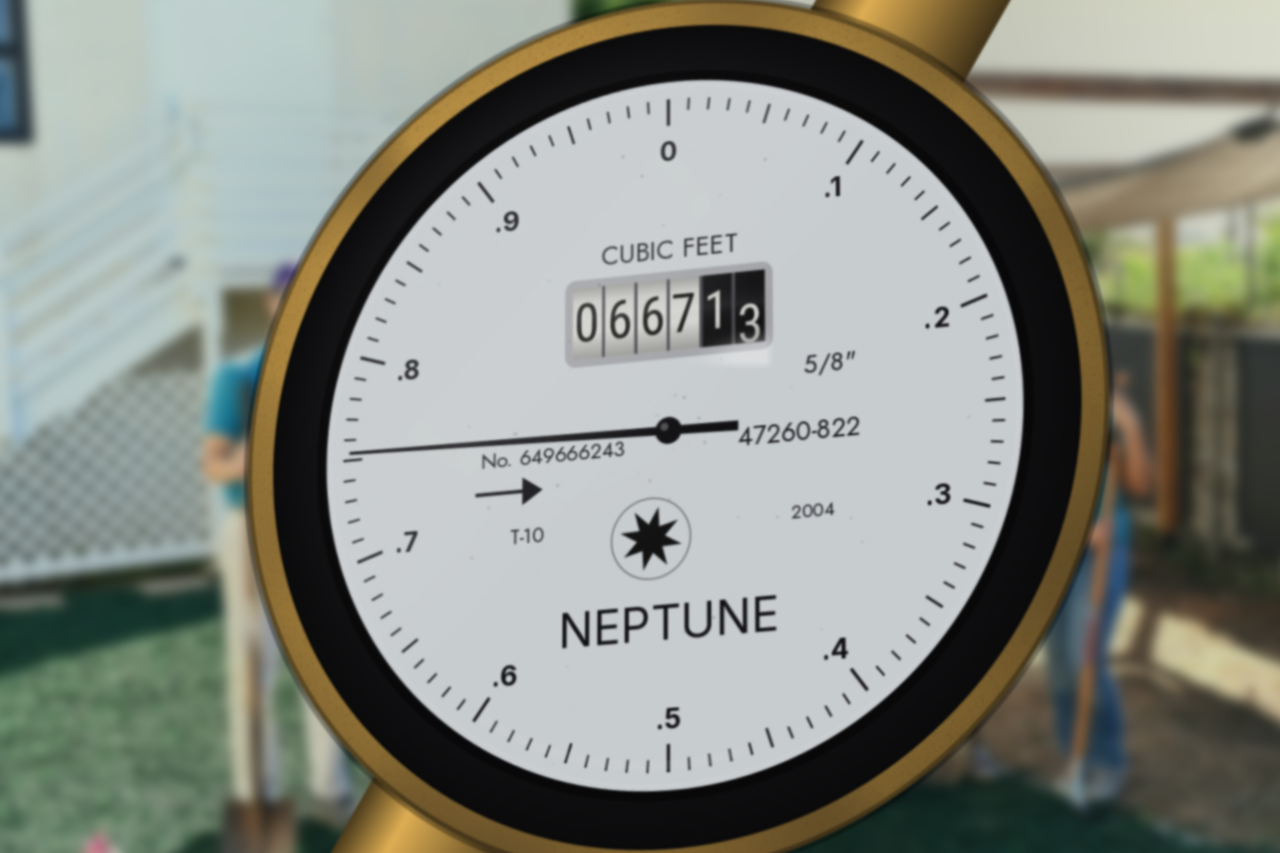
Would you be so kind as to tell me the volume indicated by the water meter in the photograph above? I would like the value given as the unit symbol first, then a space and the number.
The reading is ft³ 66712.75
